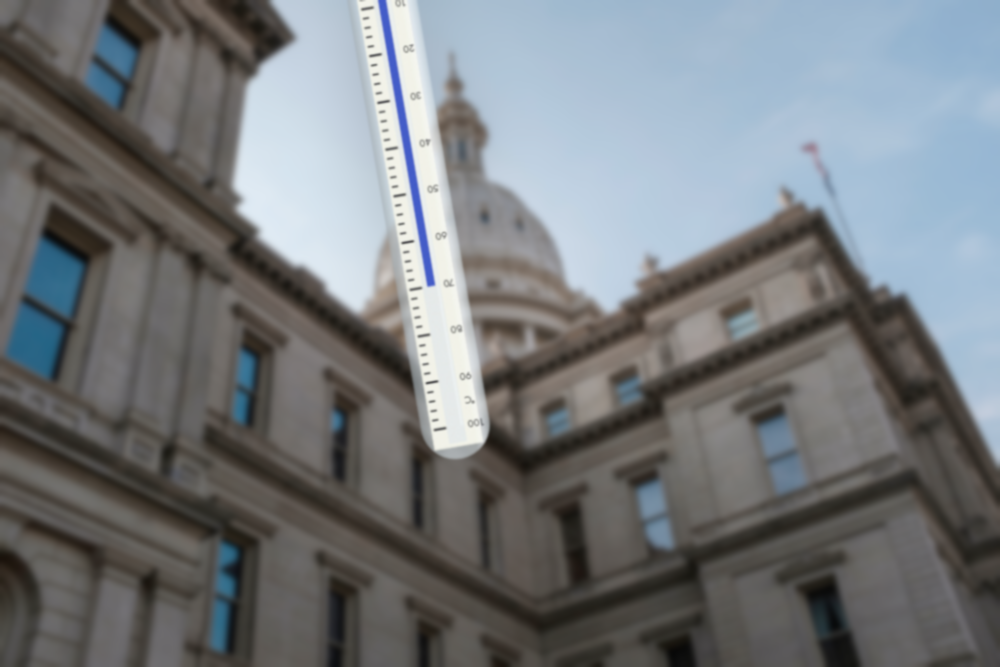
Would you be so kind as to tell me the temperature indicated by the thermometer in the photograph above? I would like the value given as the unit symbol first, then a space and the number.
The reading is °C 70
